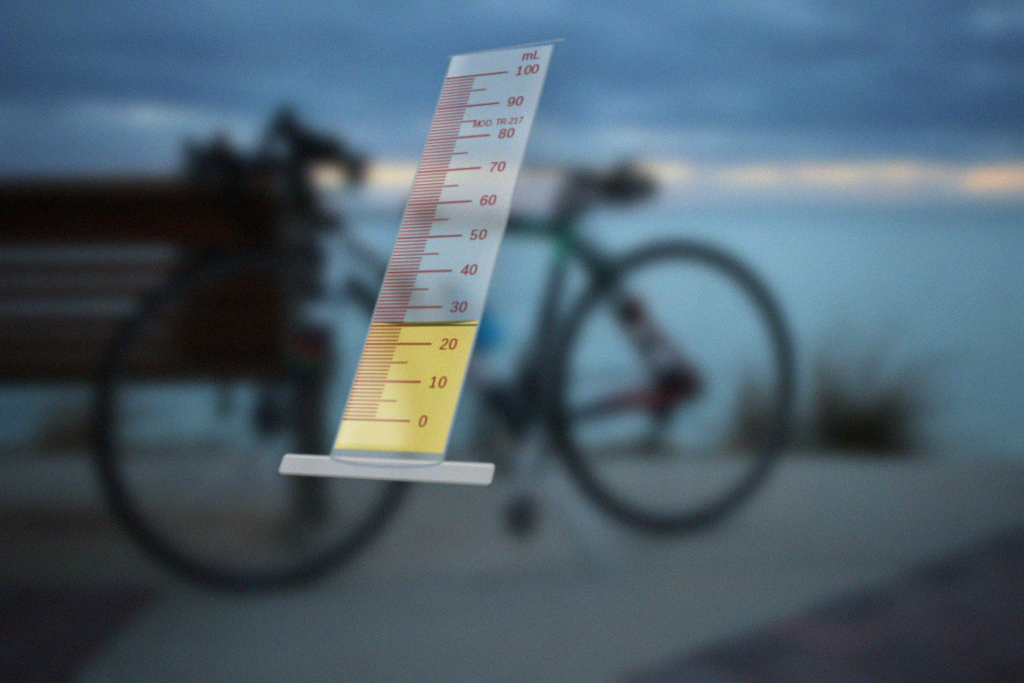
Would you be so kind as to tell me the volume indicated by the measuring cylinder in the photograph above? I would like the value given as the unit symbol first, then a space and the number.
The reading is mL 25
